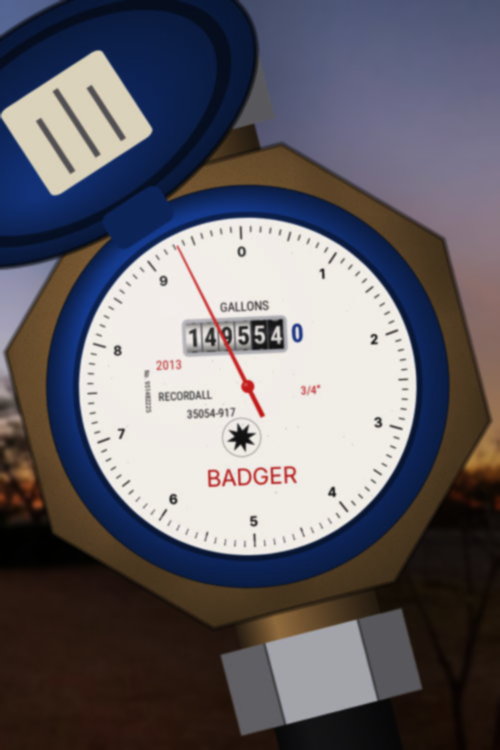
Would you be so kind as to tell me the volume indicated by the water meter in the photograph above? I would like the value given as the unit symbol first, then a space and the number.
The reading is gal 1495539.3
